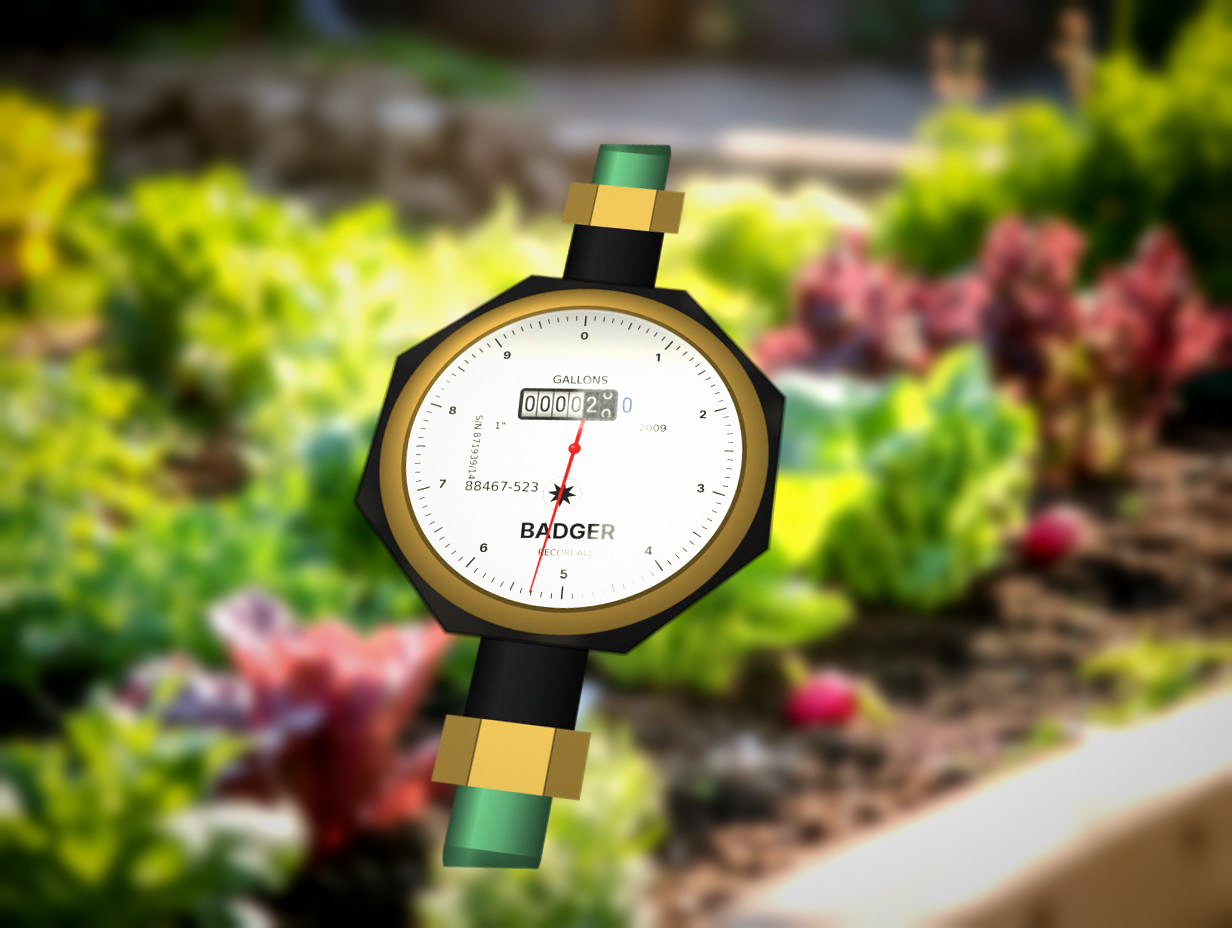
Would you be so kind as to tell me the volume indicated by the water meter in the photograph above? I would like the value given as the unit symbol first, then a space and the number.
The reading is gal 285.3
